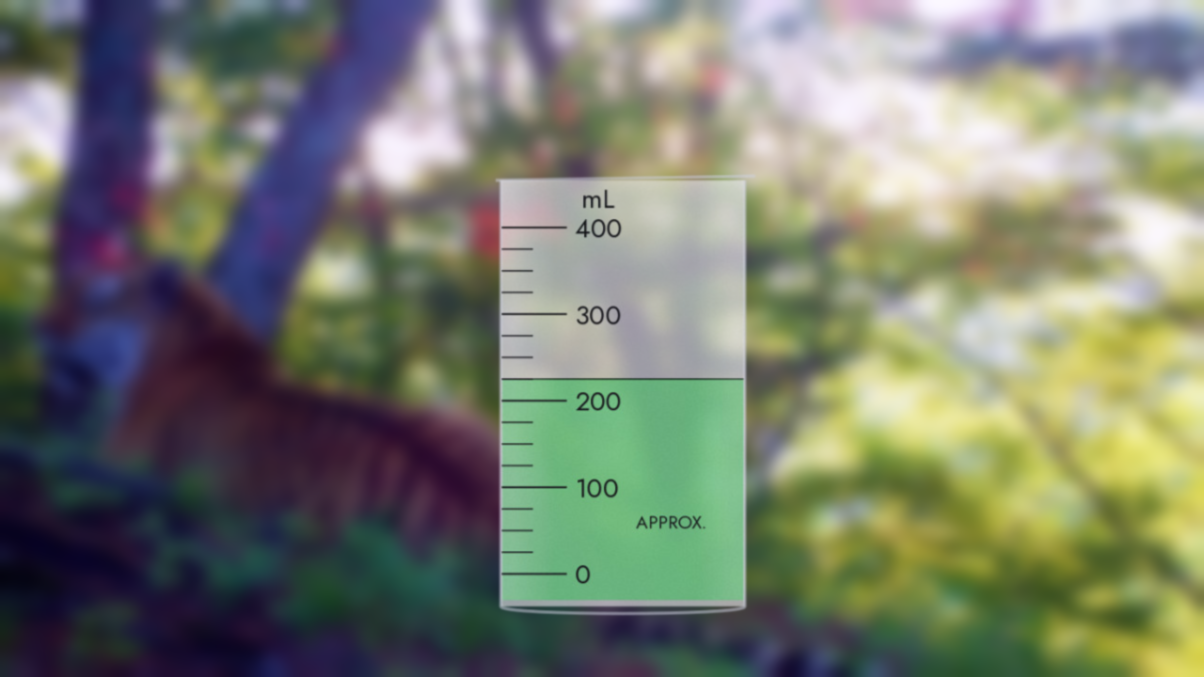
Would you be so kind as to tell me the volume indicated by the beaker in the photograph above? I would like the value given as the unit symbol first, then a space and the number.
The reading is mL 225
